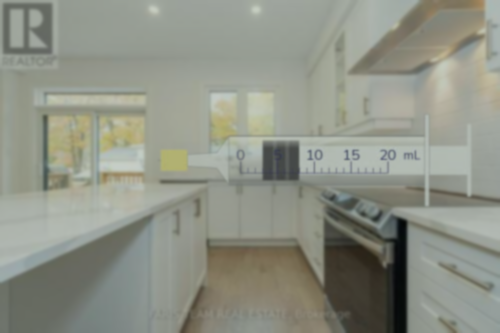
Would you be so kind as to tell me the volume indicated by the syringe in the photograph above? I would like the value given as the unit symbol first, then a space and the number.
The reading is mL 3
